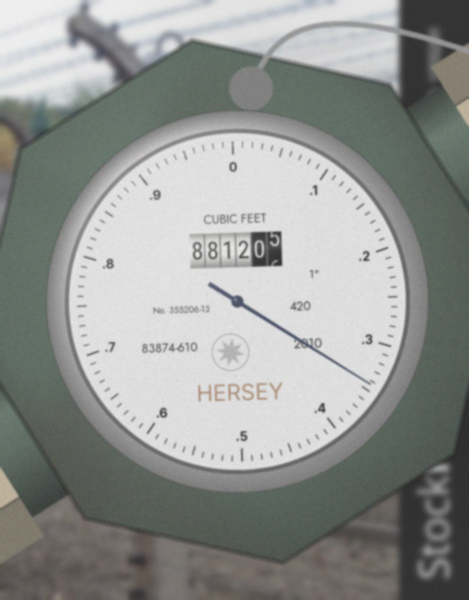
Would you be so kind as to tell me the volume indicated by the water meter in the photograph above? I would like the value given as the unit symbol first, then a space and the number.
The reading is ft³ 881205.34
